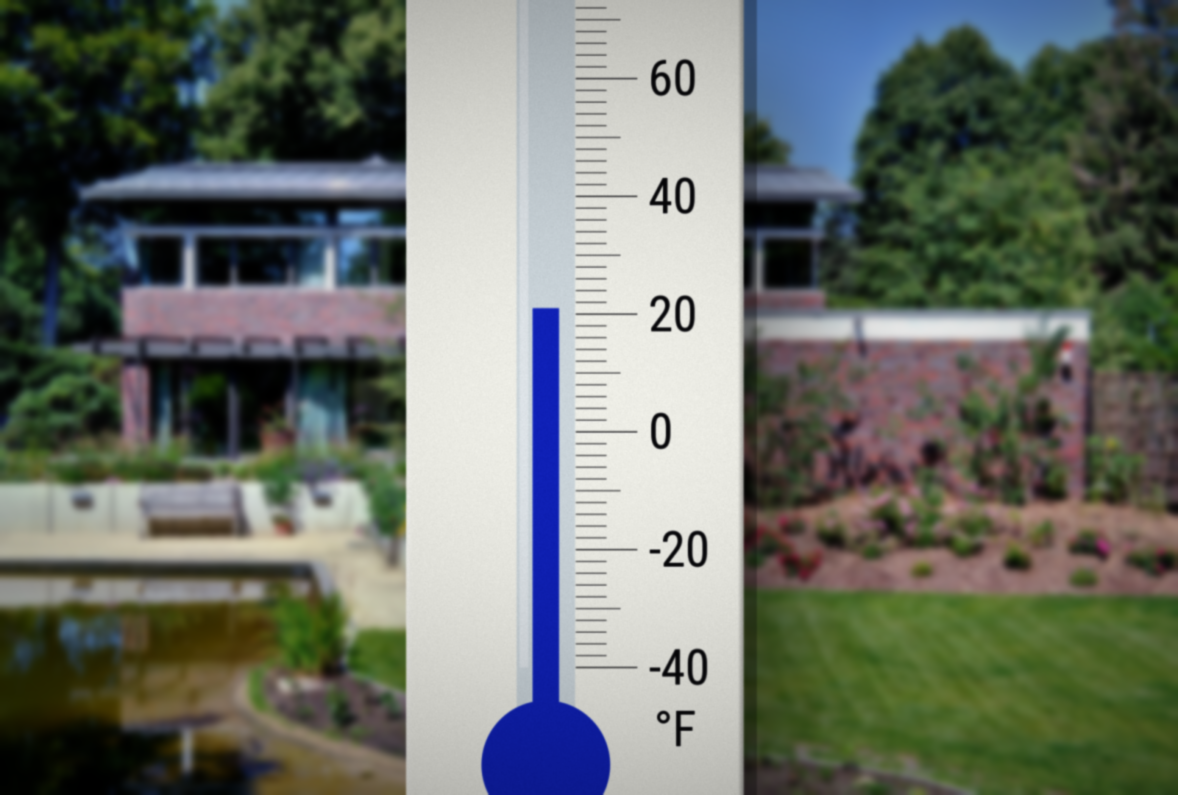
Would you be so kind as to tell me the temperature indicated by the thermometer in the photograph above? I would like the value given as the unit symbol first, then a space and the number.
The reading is °F 21
